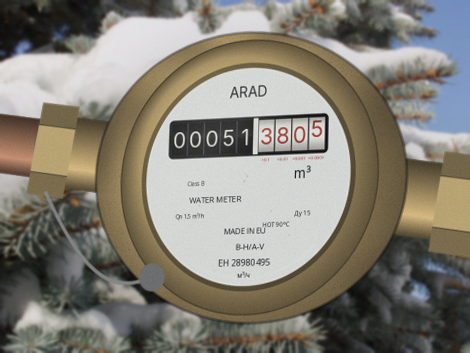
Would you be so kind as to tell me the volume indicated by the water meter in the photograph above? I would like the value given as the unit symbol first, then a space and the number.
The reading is m³ 51.3805
